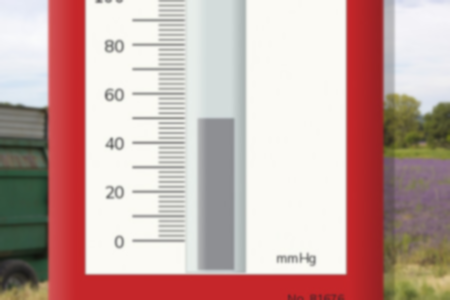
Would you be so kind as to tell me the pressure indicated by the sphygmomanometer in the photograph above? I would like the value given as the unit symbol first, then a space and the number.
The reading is mmHg 50
